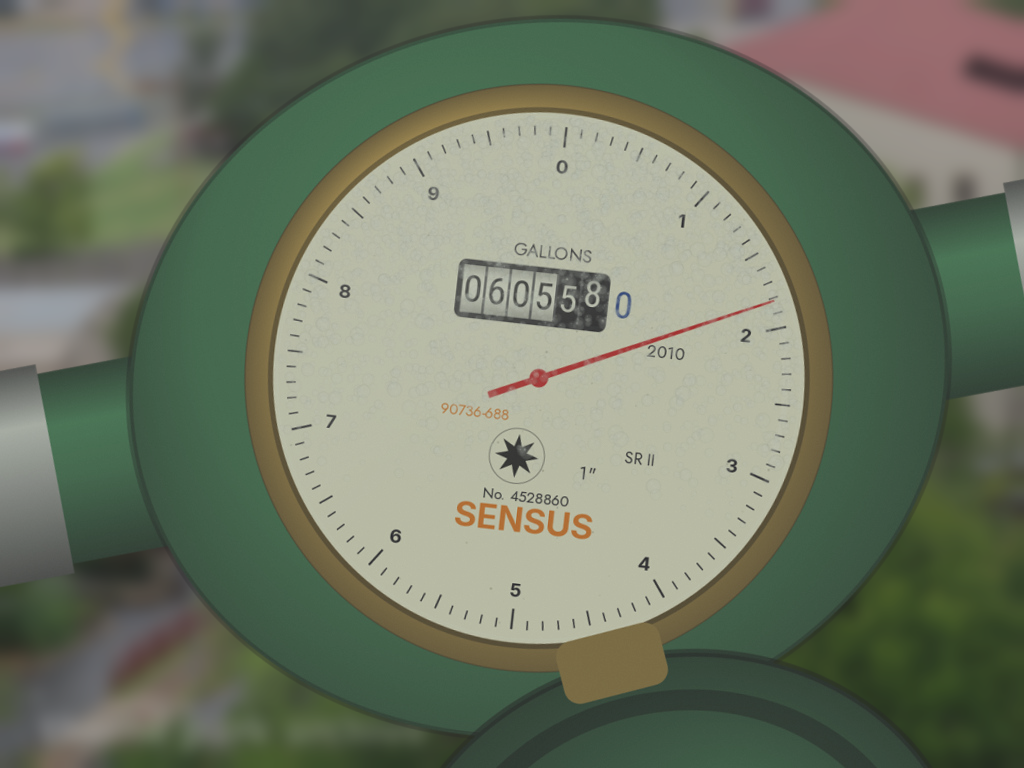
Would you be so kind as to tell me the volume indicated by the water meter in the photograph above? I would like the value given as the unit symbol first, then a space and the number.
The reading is gal 605581.8
